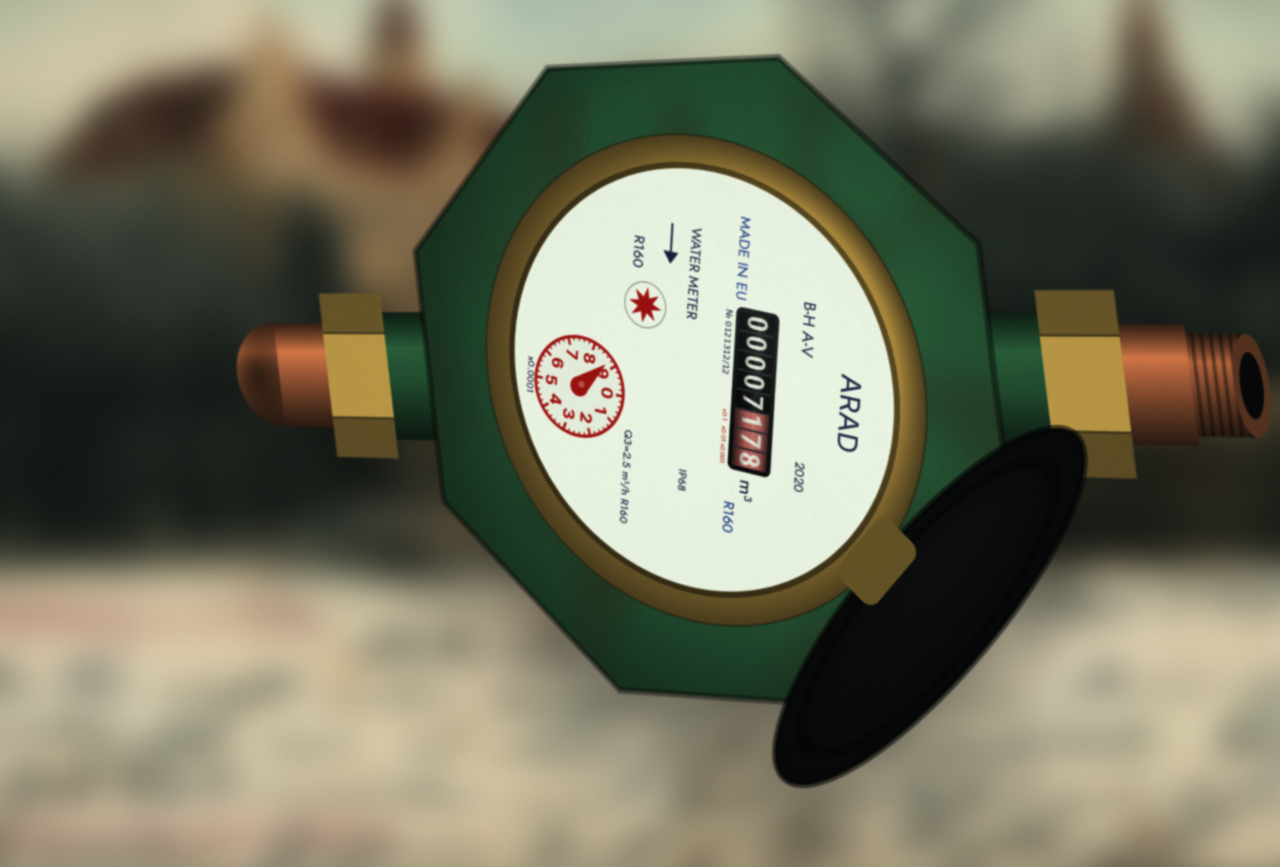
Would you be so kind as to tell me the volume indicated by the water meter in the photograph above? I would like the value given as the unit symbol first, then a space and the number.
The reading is m³ 7.1788
